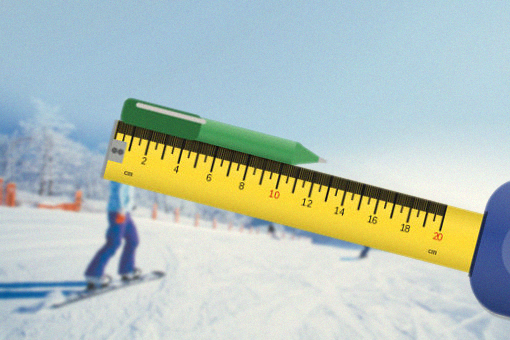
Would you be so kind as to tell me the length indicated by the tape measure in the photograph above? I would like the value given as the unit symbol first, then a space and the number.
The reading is cm 12.5
